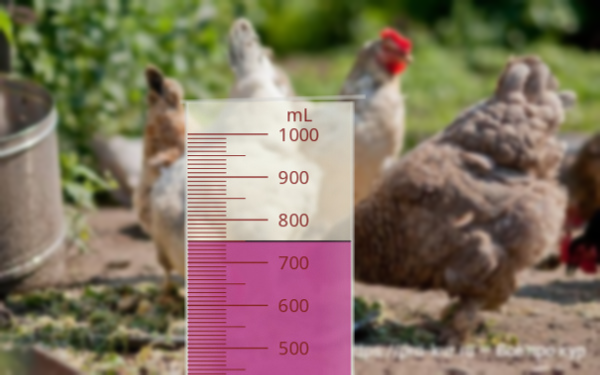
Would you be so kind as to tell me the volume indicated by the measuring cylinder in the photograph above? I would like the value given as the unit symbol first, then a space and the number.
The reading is mL 750
